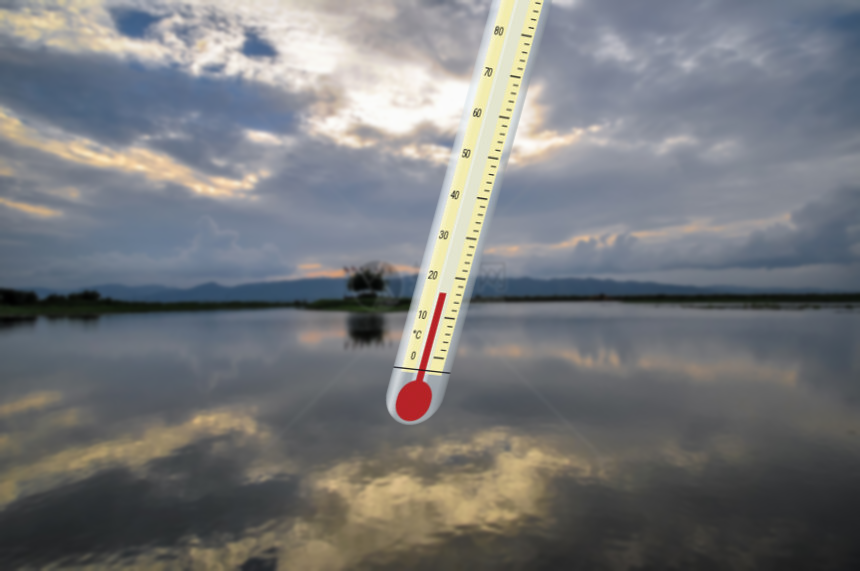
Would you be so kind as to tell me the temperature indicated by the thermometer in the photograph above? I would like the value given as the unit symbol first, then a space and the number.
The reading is °C 16
